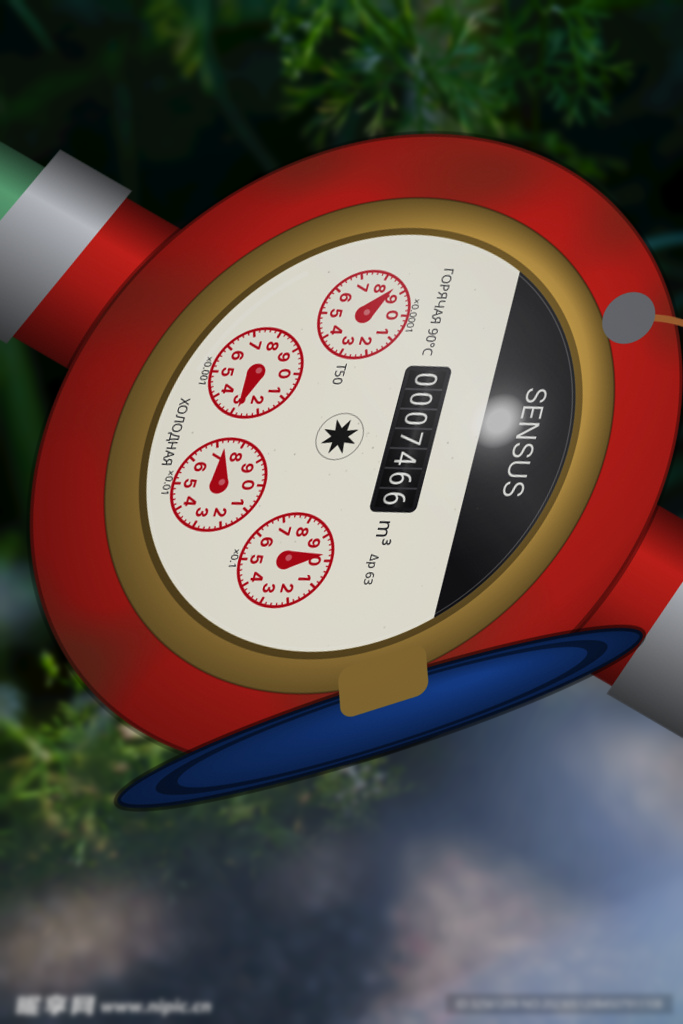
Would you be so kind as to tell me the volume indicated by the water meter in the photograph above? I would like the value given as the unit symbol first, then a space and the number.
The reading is m³ 7465.9728
